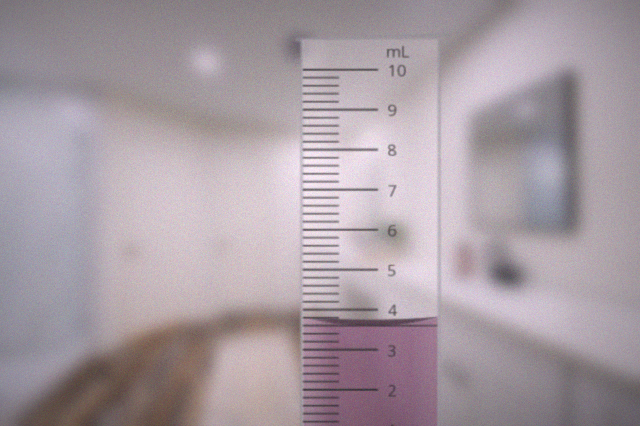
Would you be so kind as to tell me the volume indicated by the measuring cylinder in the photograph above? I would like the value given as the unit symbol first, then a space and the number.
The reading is mL 3.6
